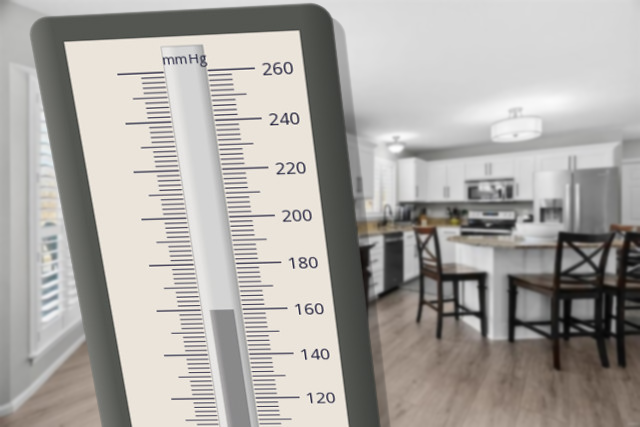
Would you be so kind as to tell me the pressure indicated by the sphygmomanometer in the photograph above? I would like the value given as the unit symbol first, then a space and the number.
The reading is mmHg 160
